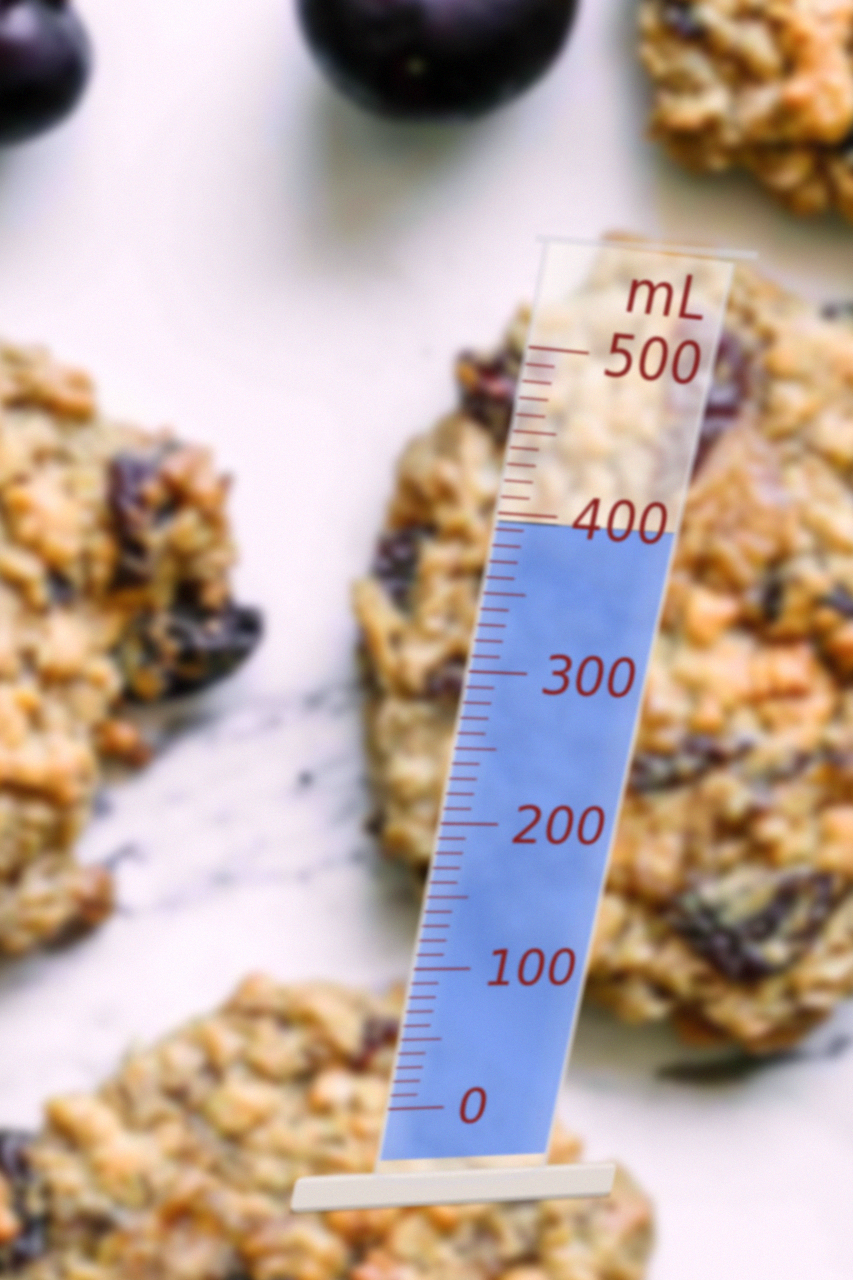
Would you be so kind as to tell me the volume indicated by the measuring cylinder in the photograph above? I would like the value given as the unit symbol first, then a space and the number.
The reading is mL 395
